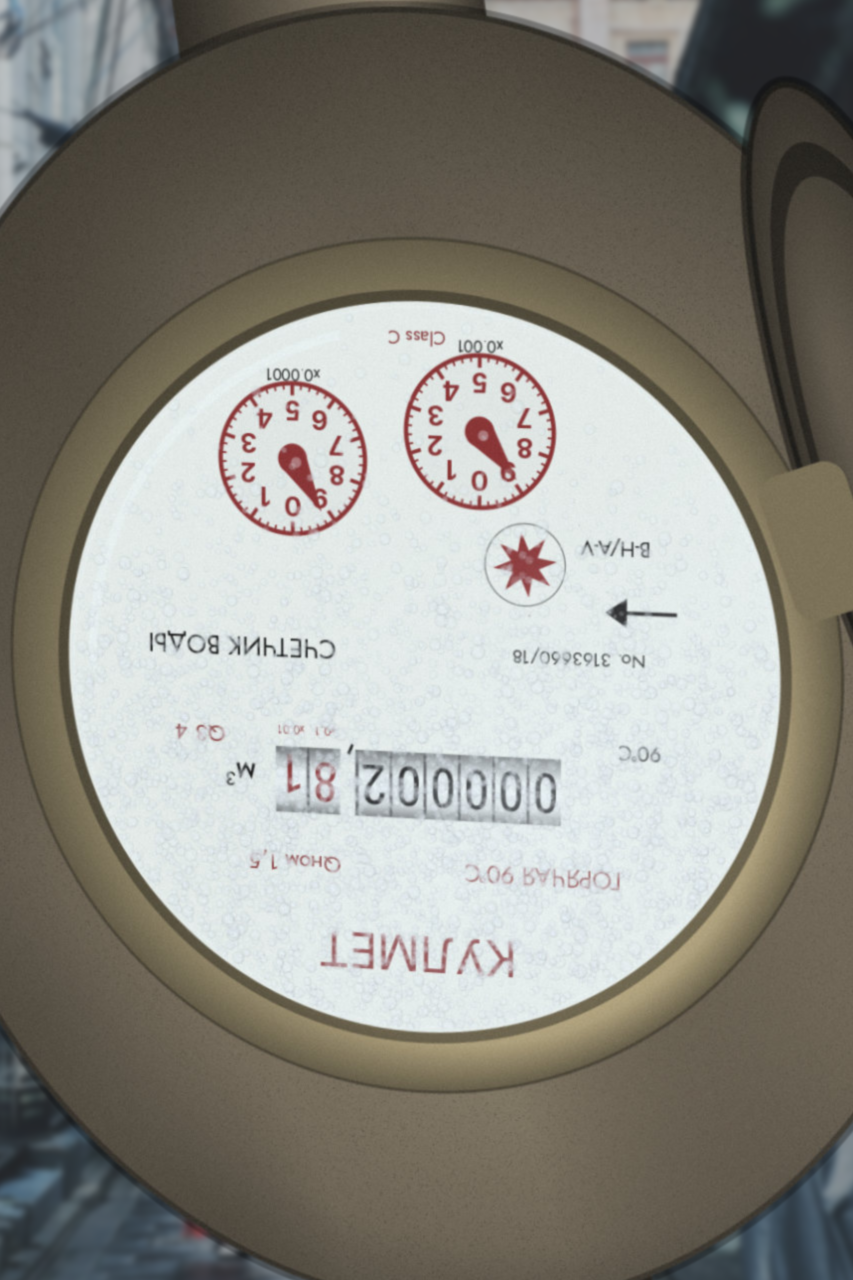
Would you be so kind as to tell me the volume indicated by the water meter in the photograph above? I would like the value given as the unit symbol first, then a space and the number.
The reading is m³ 2.8089
